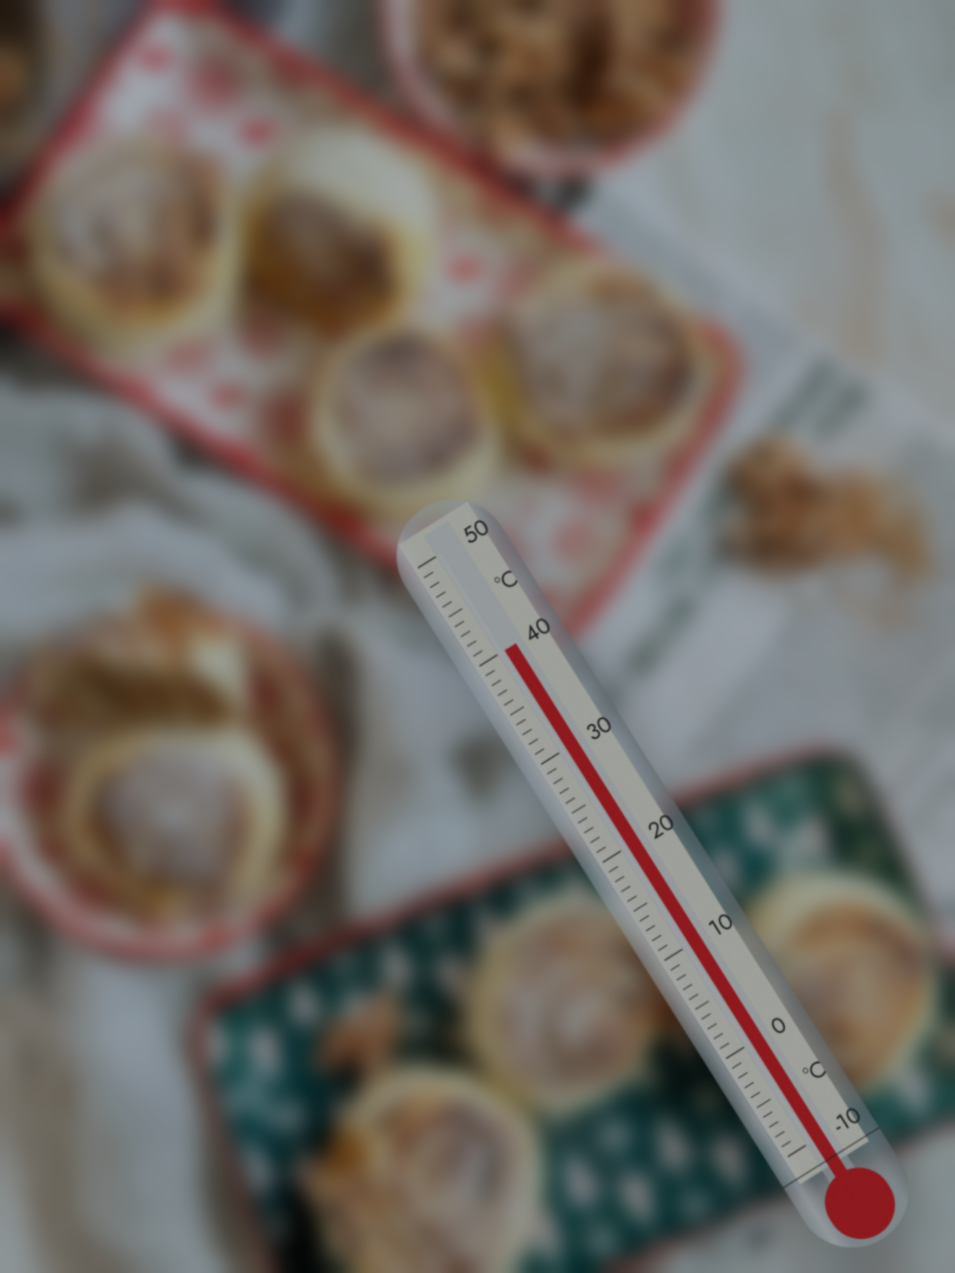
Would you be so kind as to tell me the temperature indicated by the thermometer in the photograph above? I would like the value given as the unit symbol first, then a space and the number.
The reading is °C 40
